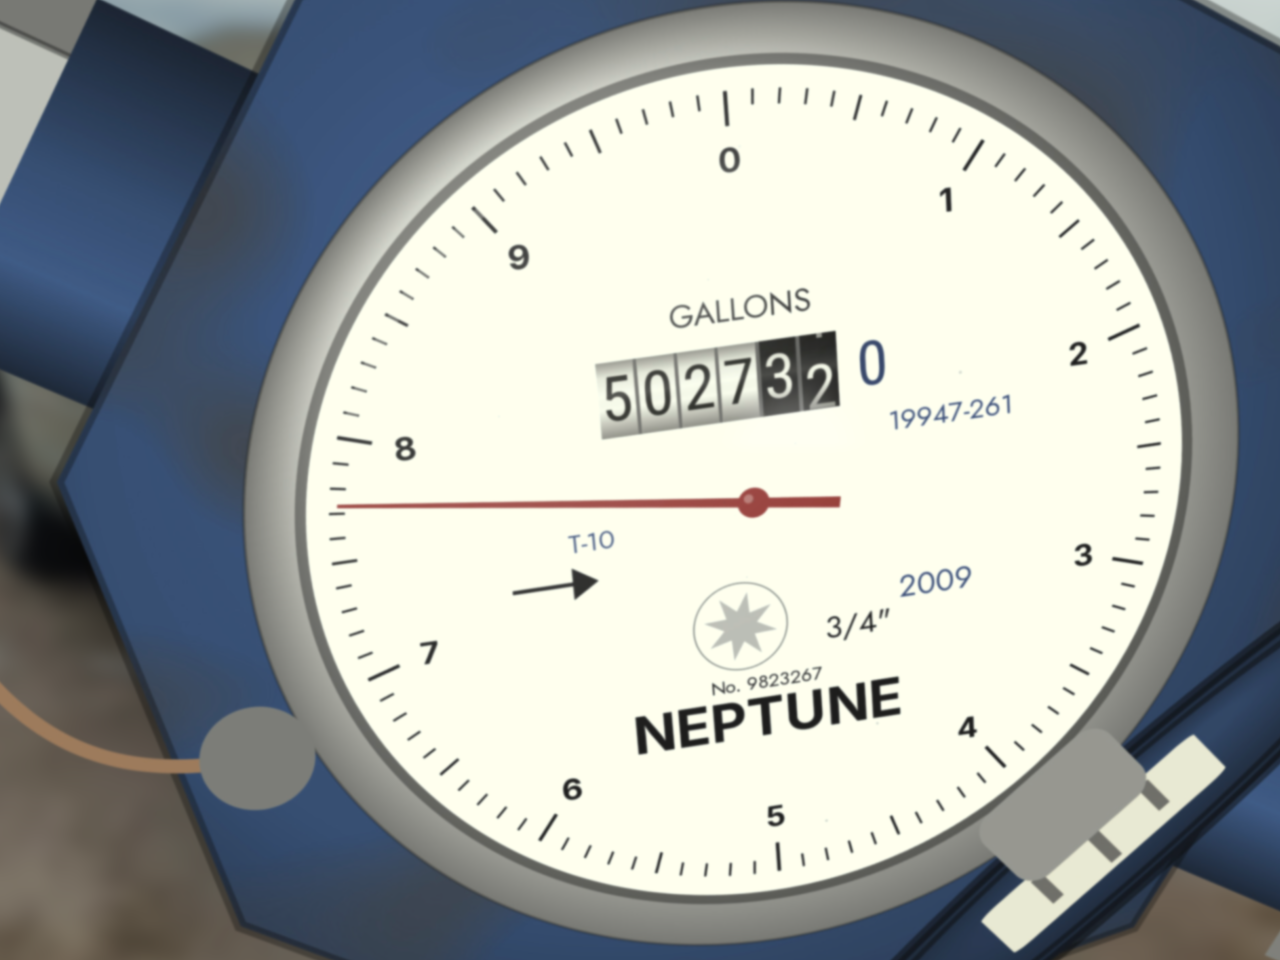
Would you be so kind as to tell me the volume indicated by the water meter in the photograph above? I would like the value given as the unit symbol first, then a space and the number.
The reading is gal 5027317.7
